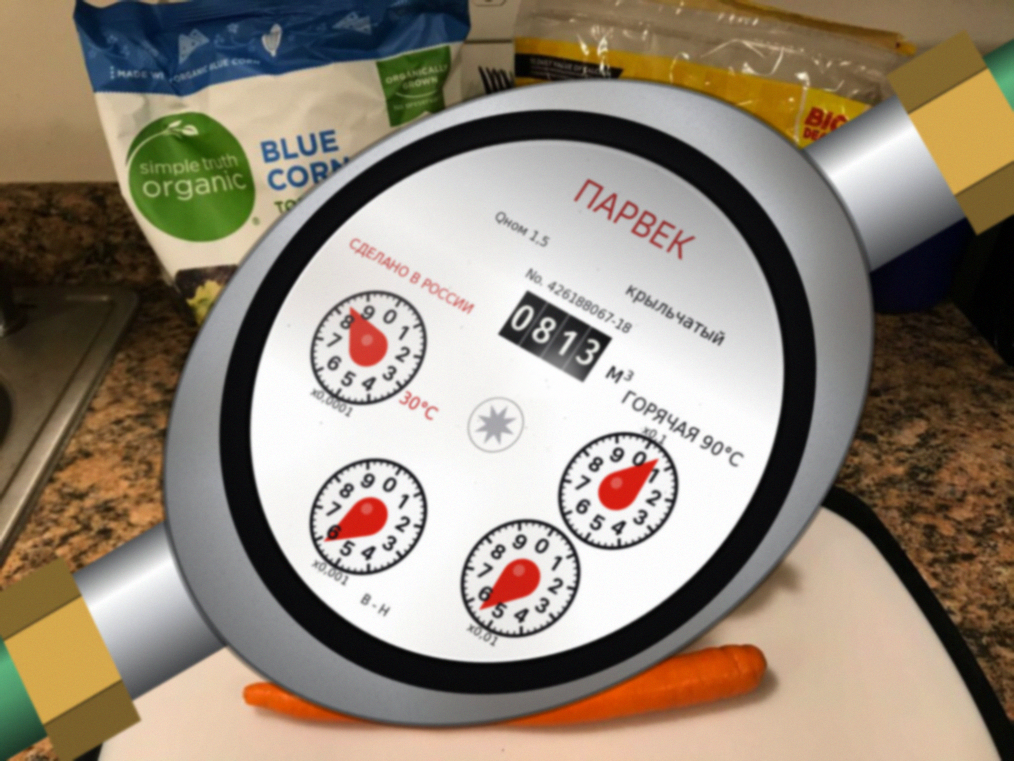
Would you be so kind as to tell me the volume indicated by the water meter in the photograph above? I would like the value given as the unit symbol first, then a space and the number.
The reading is m³ 813.0558
